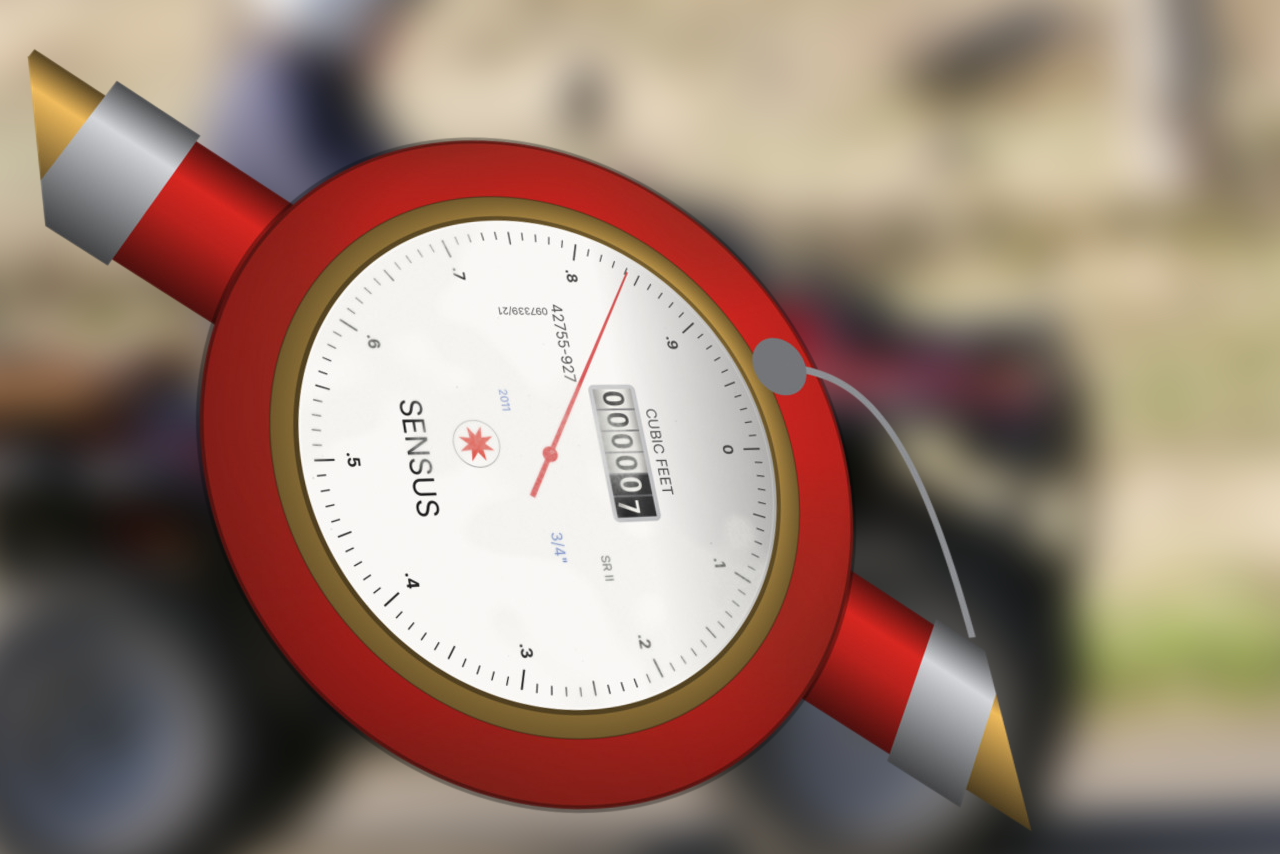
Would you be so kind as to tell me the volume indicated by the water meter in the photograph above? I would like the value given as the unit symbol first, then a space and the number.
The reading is ft³ 6.84
